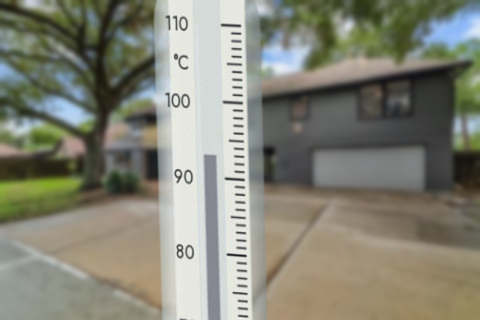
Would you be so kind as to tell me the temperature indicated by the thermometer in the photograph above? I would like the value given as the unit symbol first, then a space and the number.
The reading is °C 93
